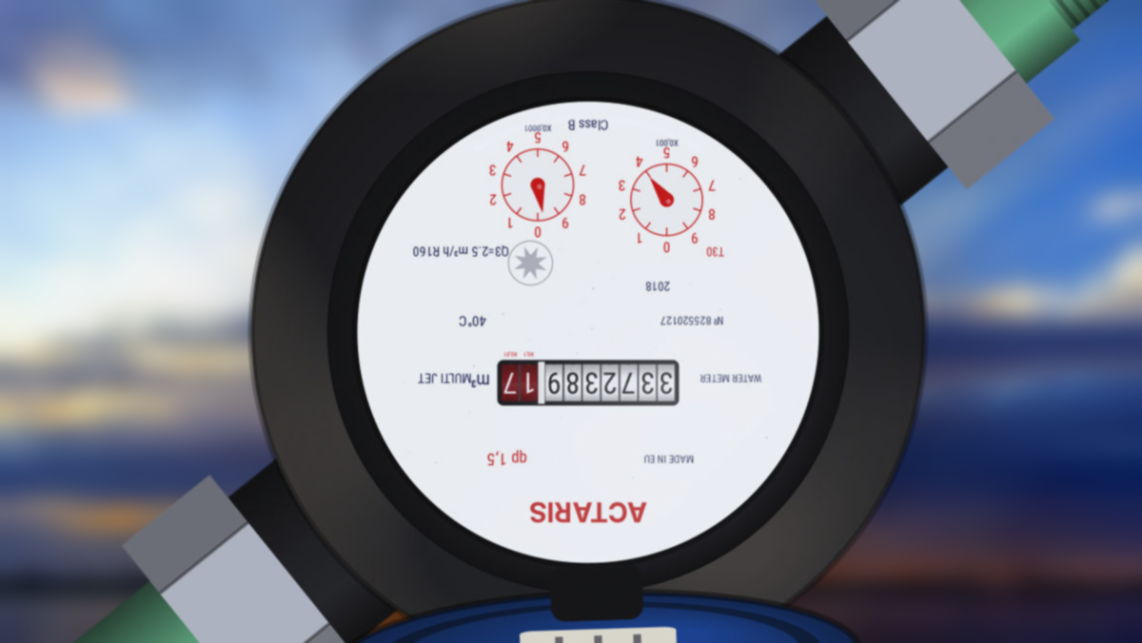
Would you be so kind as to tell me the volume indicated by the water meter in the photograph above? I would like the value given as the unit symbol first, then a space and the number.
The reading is m³ 3372389.1739
